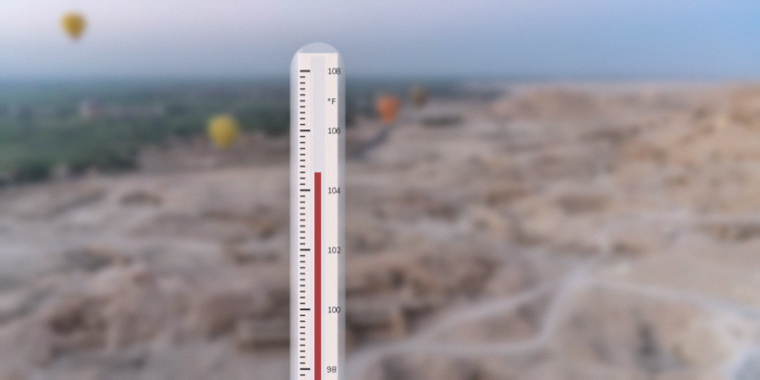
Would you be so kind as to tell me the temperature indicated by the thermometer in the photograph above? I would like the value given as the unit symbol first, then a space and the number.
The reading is °F 104.6
